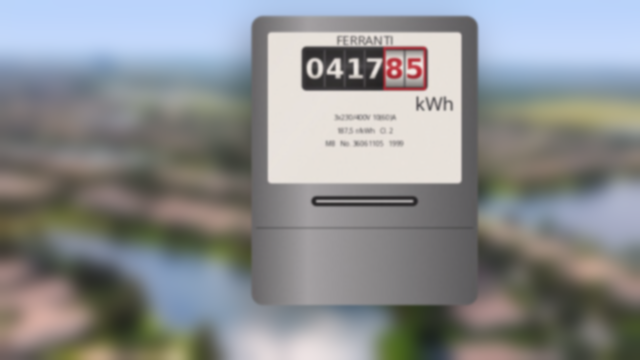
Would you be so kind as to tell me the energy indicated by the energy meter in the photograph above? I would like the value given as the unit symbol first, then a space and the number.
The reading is kWh 417.85
